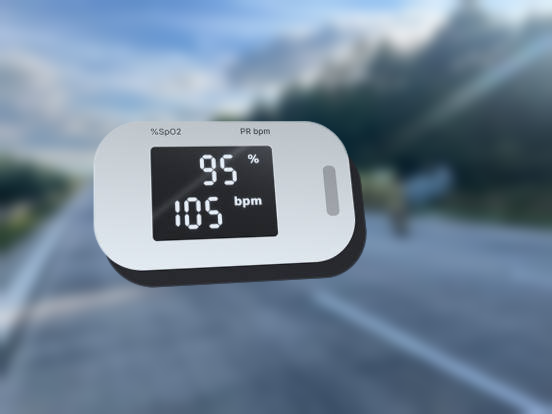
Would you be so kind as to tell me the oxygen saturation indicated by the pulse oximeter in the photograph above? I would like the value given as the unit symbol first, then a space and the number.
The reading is % 95
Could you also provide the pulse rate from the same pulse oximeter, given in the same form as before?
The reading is bpm 105
